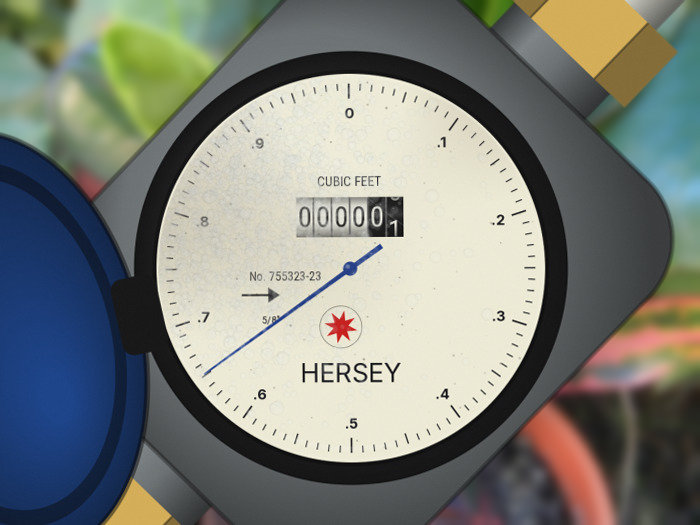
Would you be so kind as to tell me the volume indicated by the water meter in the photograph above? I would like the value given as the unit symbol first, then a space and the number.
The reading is ft³ 0.65
